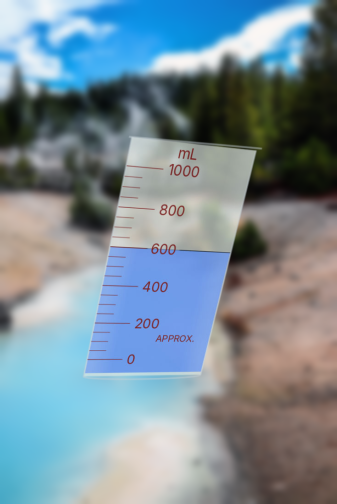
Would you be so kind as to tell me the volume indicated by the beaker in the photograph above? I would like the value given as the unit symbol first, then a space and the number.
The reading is mL 600
